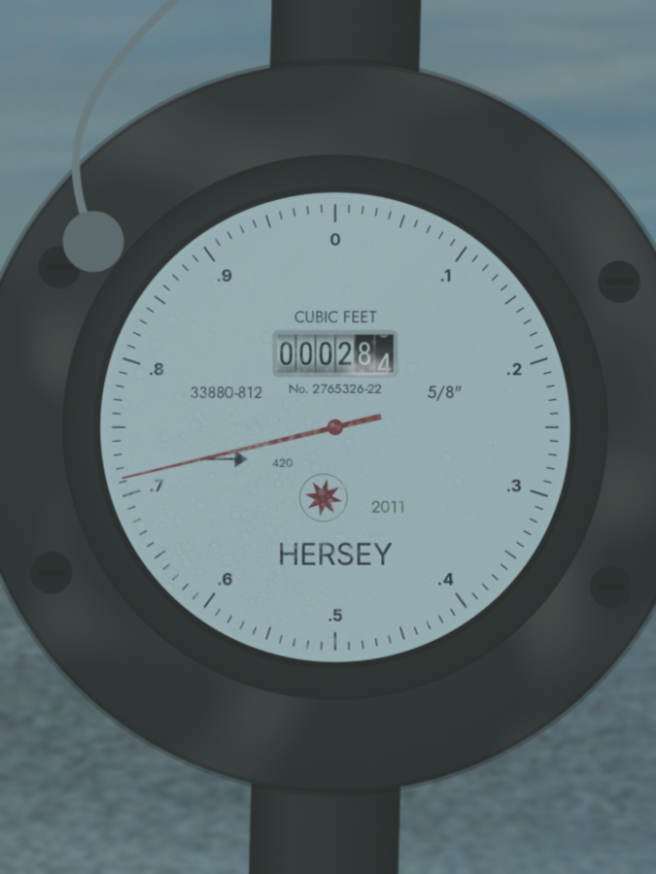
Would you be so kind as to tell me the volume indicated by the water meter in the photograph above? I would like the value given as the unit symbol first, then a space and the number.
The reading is ft³ 283.71
